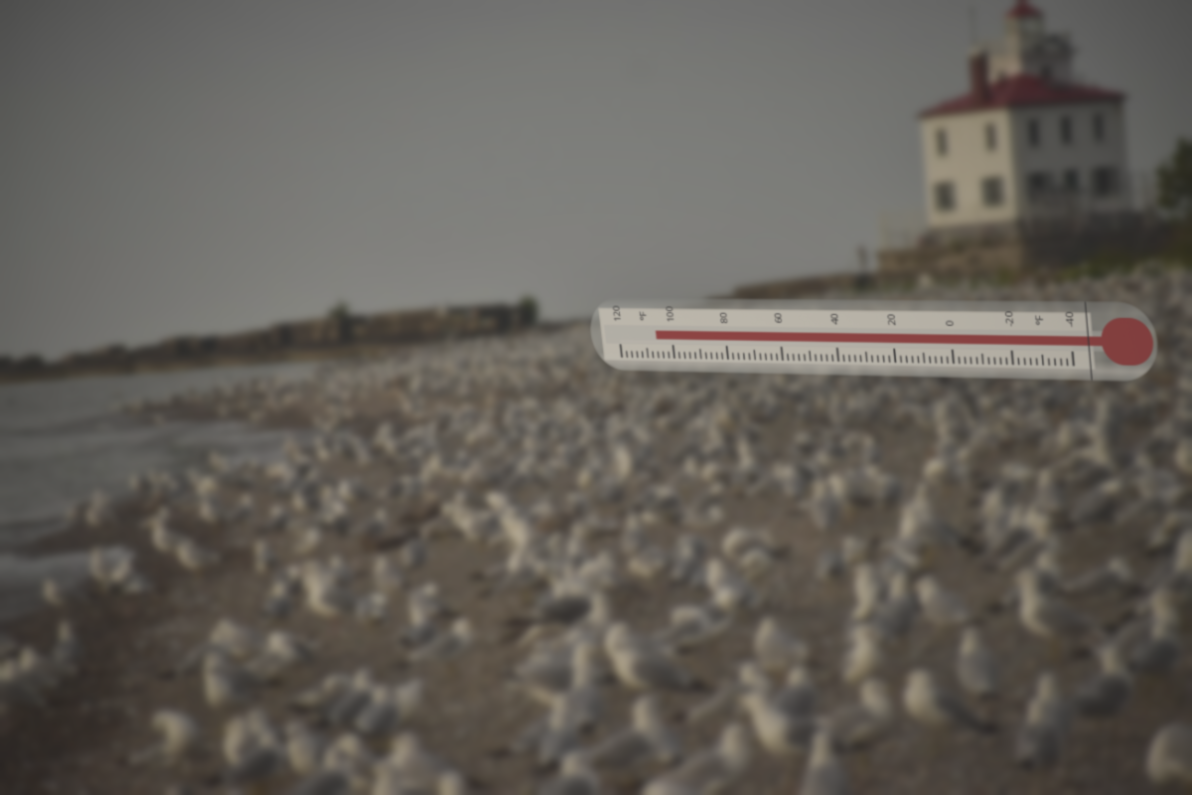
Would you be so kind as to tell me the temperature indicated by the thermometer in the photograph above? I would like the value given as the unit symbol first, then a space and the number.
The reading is °F 106
